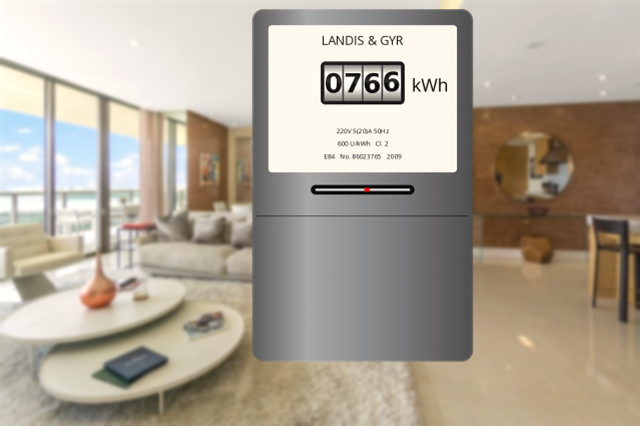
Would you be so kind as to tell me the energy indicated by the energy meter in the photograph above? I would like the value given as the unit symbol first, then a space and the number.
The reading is kWh 766
